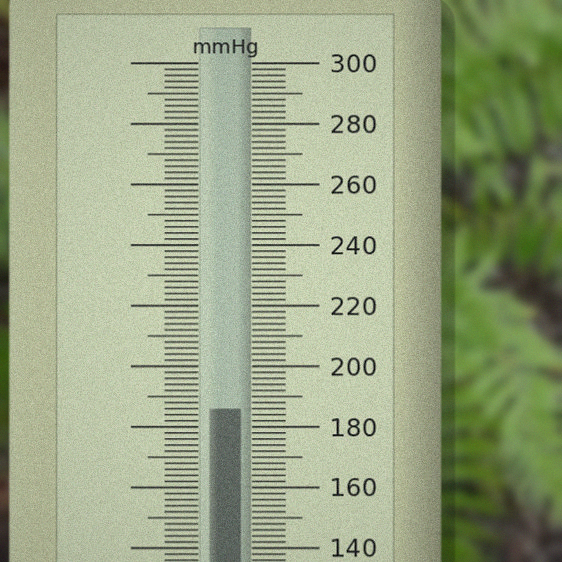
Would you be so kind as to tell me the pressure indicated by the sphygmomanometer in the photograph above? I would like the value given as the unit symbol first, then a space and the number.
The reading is mmHg 186
